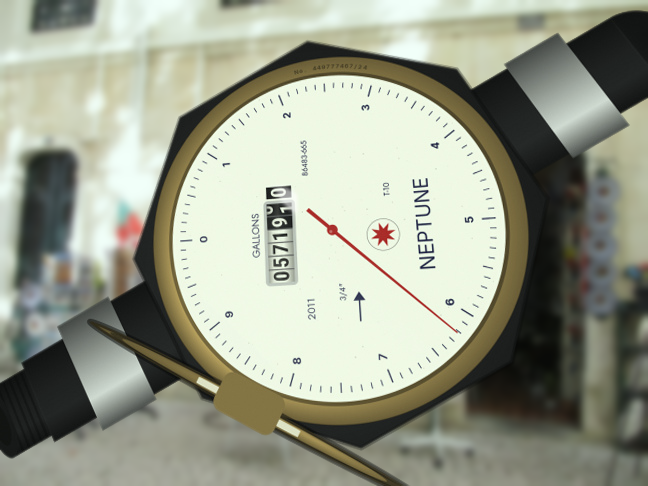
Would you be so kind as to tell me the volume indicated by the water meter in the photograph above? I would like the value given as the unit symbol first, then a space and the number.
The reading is gal 571906.2
